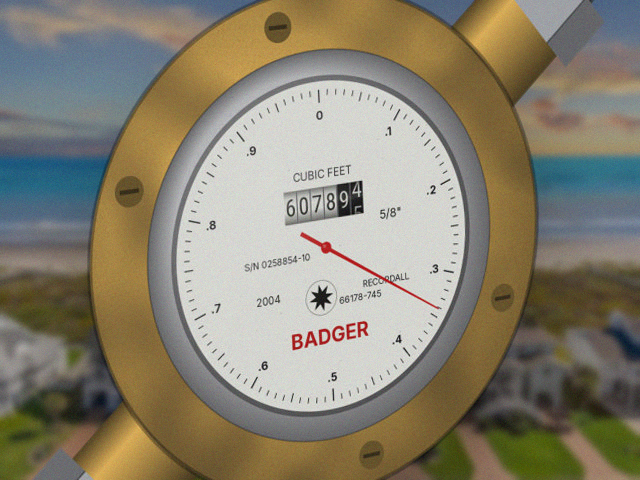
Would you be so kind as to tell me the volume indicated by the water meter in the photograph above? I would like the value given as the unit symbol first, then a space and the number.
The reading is ft³ 607894.34
